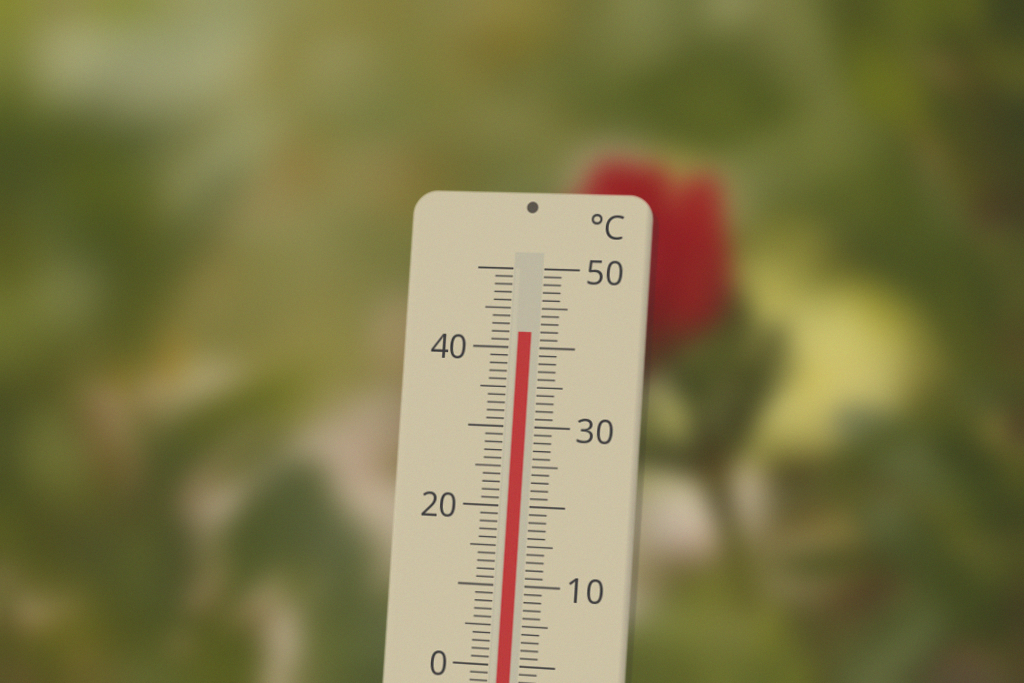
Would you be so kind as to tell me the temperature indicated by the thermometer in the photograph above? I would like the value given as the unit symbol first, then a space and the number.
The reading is °C 42
